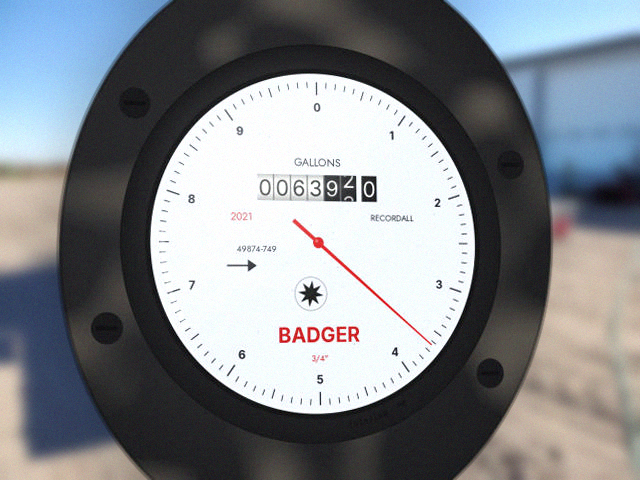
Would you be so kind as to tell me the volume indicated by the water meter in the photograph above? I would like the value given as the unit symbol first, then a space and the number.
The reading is gal 63923.6
